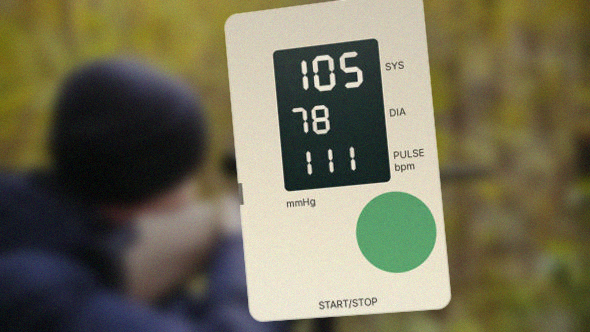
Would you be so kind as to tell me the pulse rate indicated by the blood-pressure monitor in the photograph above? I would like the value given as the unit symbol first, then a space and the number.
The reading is bpm 111
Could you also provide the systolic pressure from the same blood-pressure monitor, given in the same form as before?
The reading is mmHg 105
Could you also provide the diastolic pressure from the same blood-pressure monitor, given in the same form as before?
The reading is mmHg 78
